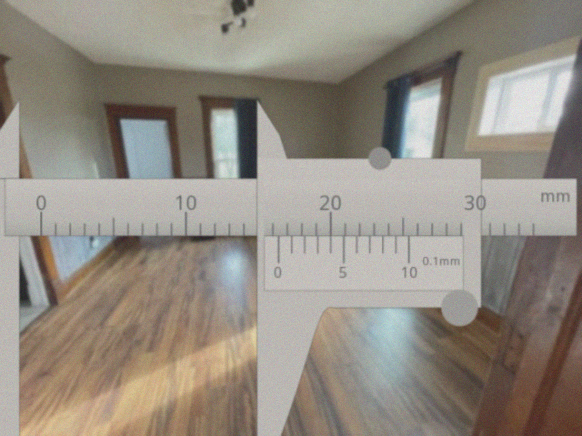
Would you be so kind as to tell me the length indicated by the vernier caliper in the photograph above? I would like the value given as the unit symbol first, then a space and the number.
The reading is mm 16.4
